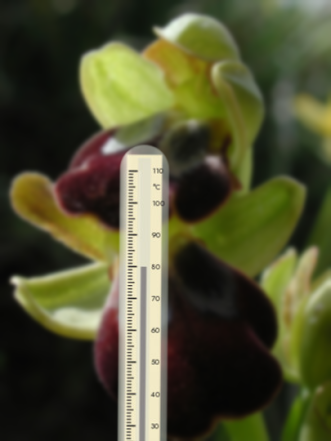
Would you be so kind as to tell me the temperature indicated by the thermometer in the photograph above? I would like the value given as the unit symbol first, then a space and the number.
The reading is °C 80
